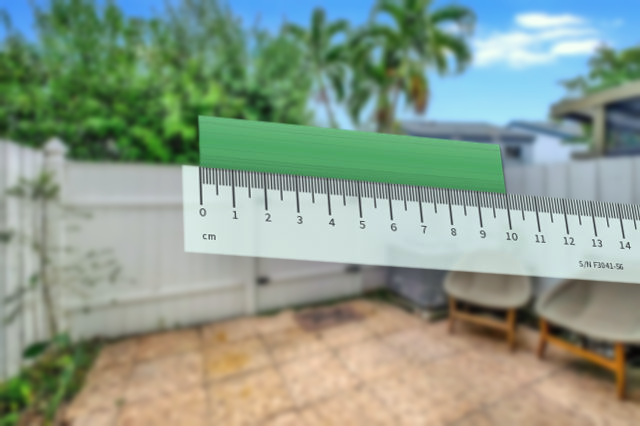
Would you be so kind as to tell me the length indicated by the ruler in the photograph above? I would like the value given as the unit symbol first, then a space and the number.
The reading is cm 10
